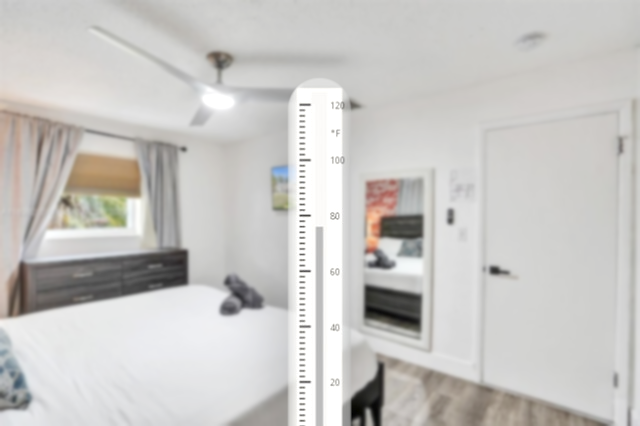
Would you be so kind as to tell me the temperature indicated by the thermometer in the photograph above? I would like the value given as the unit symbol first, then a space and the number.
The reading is °F 76
